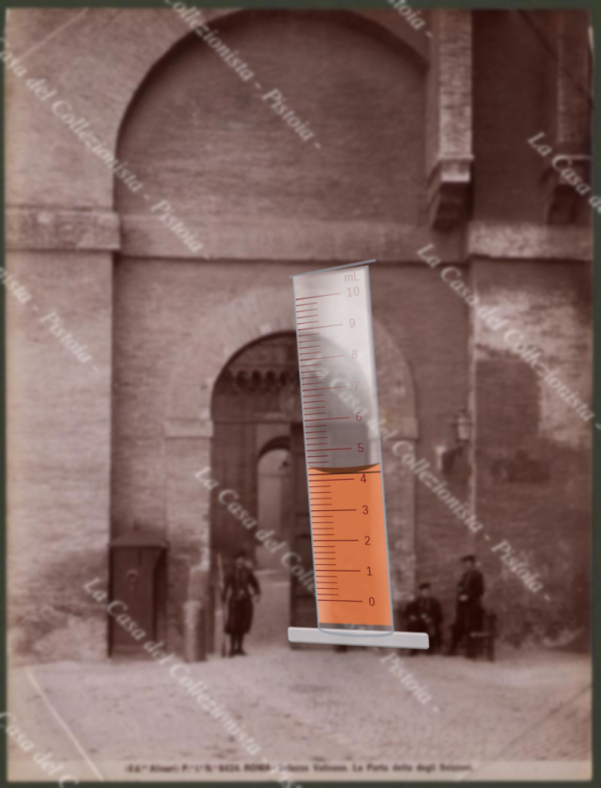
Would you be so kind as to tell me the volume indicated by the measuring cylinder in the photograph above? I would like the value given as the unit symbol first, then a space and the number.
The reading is mL 4.2
